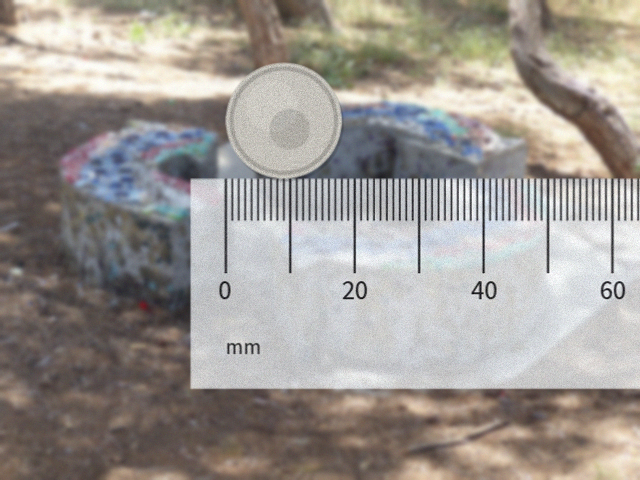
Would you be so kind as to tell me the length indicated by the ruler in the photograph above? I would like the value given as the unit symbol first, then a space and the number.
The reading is mm 18
